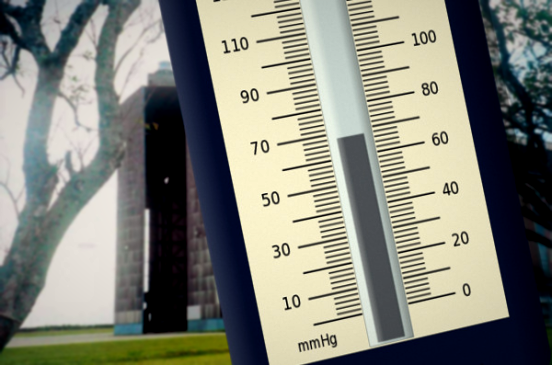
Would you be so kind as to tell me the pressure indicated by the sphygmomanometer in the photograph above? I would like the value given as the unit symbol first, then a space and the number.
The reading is mmHg 68
